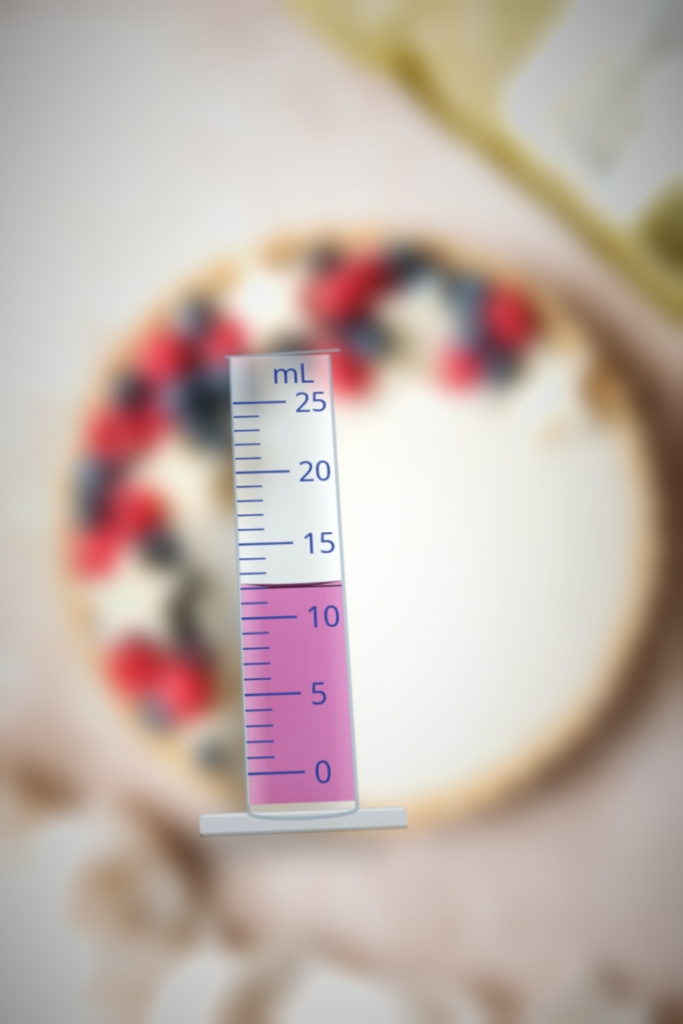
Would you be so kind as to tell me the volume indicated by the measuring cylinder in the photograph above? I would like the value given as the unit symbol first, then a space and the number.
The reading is mL 12
